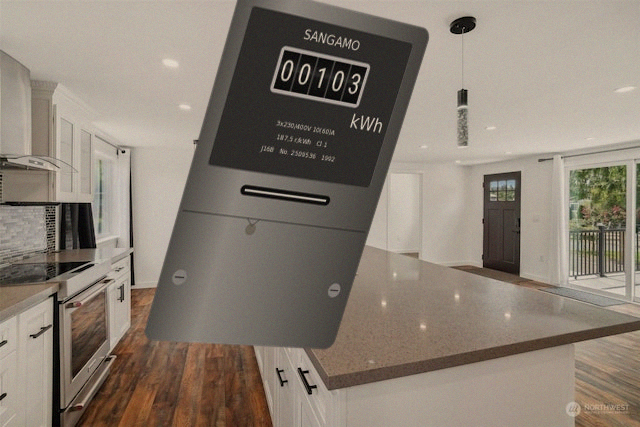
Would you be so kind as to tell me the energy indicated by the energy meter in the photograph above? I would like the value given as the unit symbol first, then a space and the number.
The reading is kWh 103
